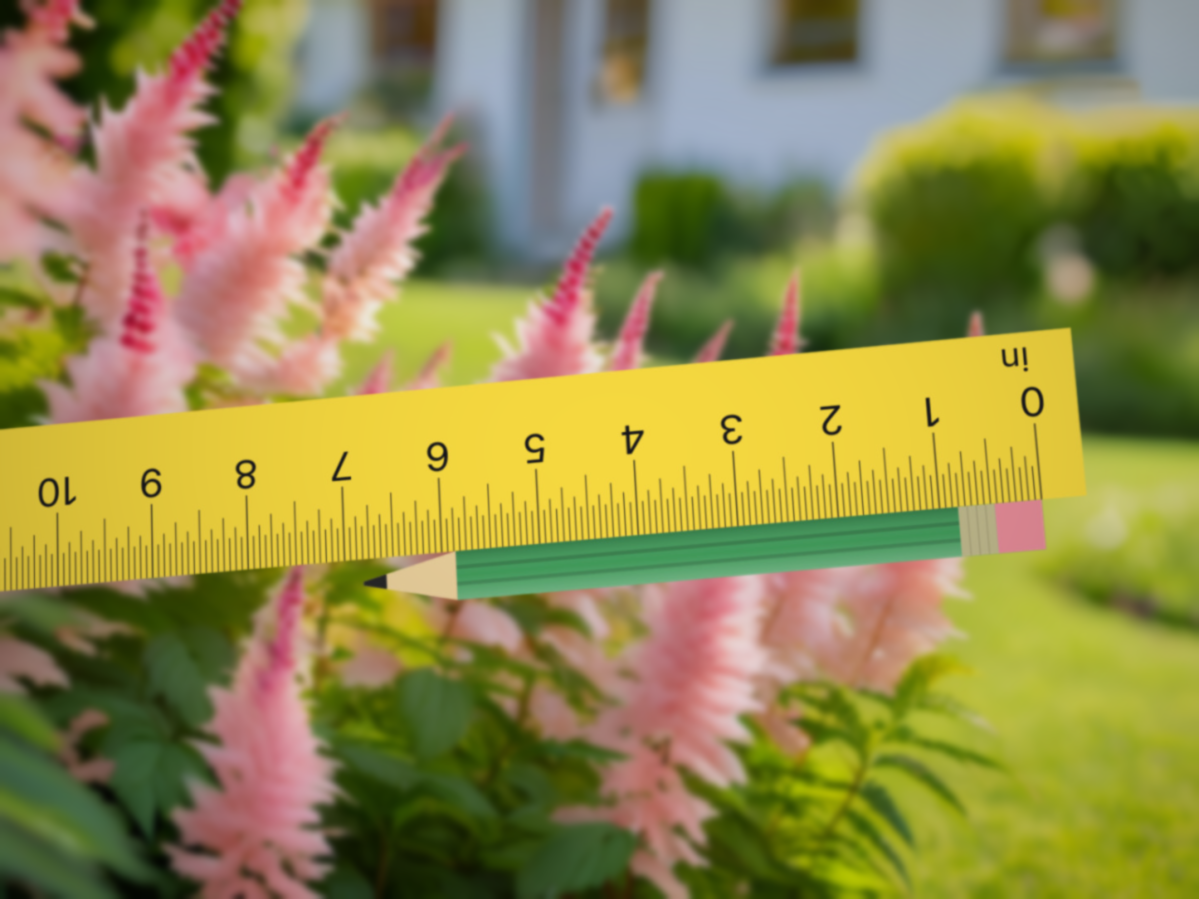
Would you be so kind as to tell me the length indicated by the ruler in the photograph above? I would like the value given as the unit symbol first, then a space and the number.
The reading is in 6.8125
